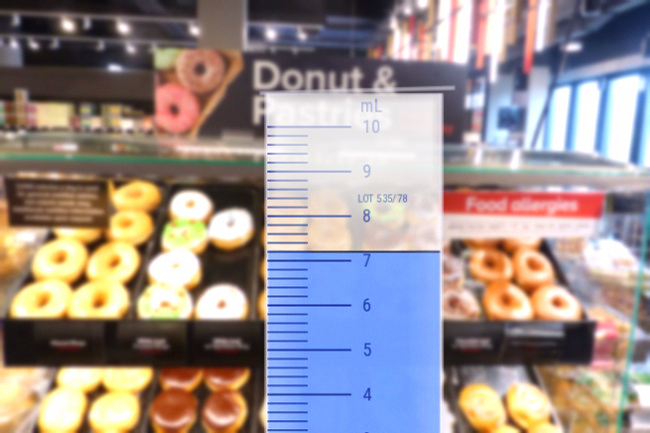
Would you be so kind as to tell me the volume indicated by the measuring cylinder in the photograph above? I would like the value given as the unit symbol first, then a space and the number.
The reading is mL 7.2
